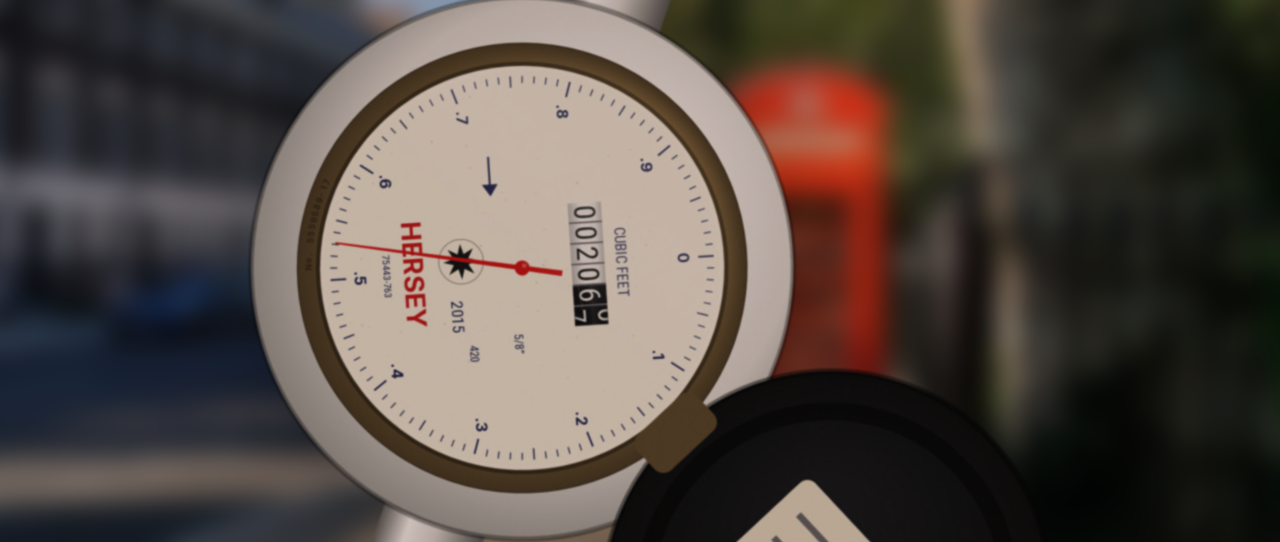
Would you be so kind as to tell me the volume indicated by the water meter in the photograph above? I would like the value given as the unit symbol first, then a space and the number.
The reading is ft³ 2066.53
